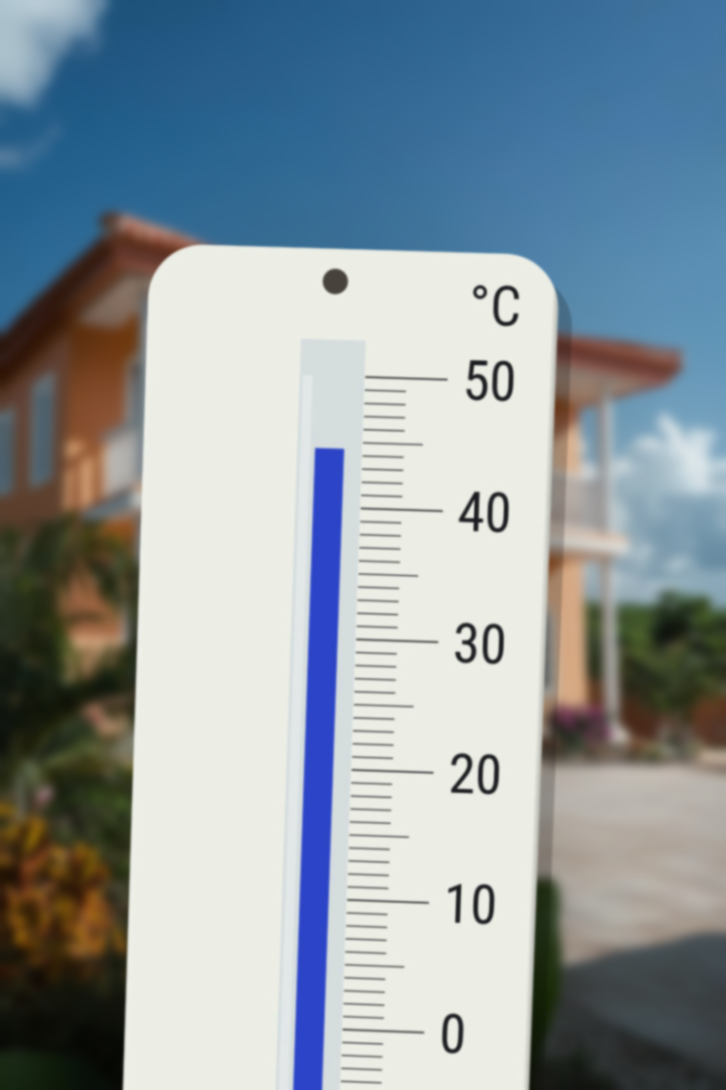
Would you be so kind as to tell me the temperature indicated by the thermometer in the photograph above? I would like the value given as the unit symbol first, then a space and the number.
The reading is °C 44.5
